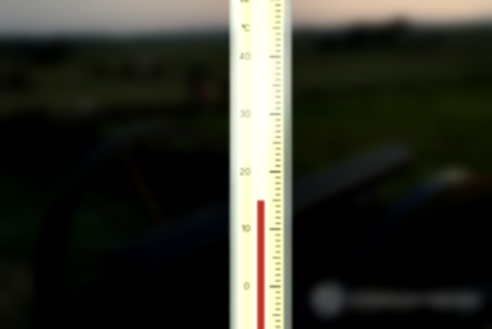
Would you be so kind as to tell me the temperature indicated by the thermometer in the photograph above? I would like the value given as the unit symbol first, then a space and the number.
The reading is °C 15
